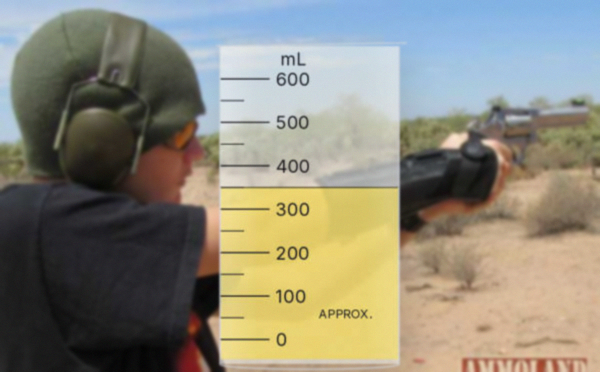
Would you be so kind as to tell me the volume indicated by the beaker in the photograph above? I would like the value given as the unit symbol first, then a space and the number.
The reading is mL 350
